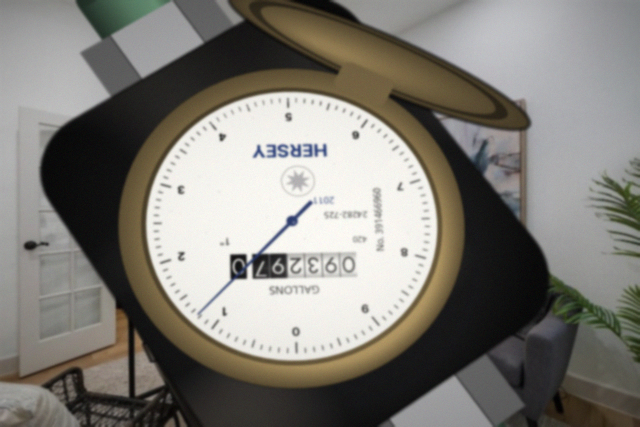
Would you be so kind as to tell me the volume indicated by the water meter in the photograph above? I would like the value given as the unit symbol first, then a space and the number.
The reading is gal 932971.2
